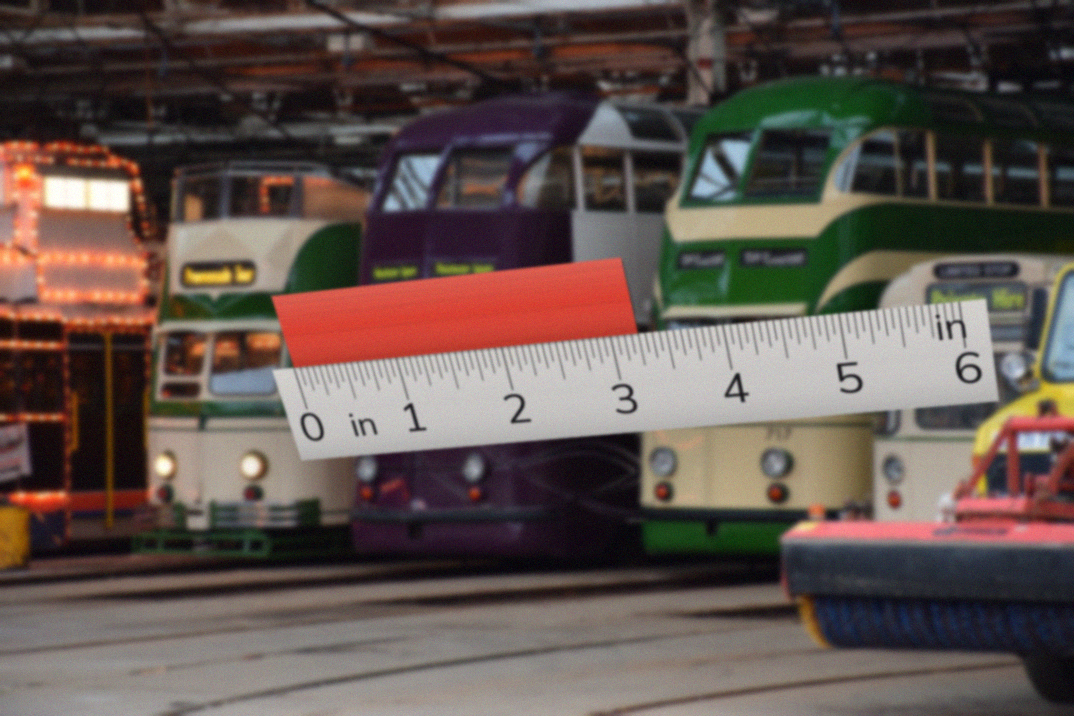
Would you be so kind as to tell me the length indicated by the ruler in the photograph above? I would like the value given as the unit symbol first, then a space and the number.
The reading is in 3.25
